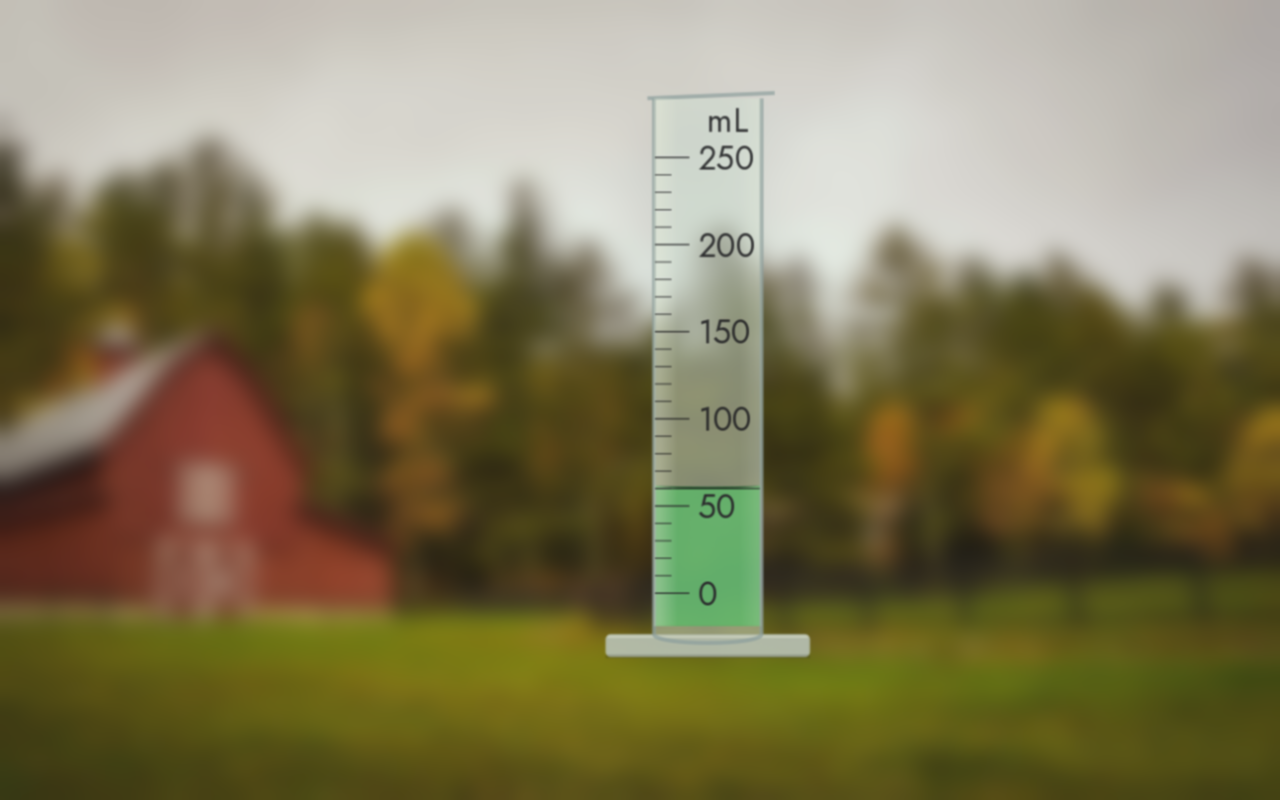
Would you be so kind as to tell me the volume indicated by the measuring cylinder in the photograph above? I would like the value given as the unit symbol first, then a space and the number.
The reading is mL 60
